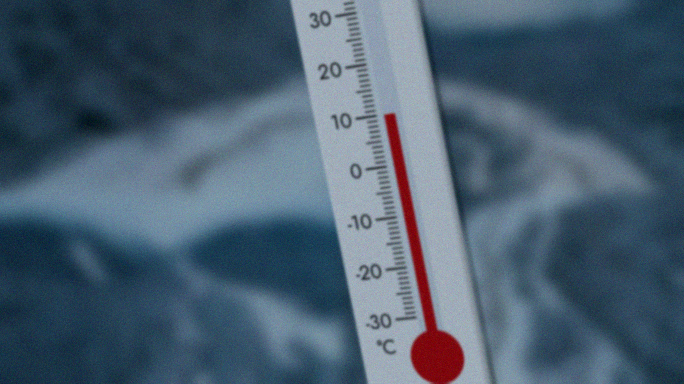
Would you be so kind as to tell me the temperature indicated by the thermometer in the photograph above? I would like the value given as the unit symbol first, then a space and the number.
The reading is °C 10
